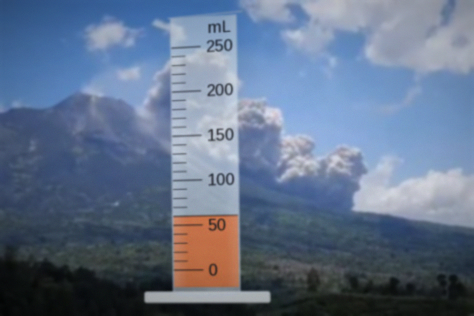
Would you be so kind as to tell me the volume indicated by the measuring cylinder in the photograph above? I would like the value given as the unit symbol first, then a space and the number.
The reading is mL 60
